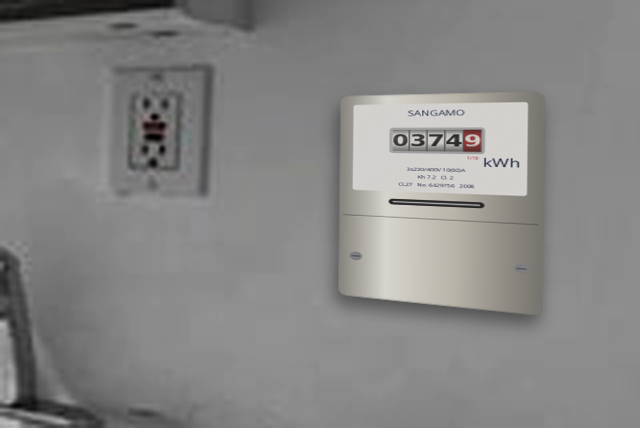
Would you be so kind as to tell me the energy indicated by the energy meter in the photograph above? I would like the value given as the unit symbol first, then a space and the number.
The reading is kWh 374.9
